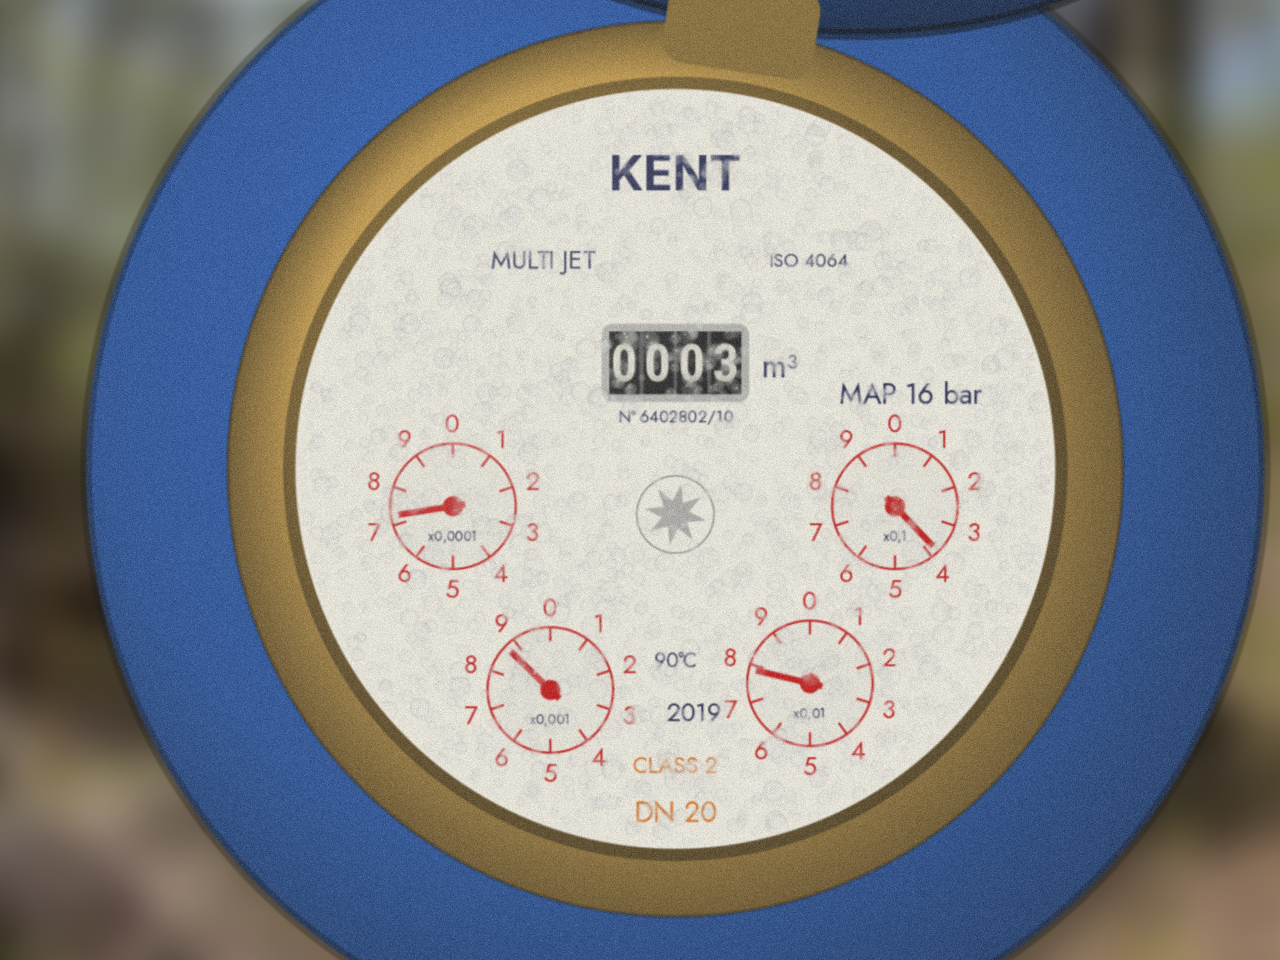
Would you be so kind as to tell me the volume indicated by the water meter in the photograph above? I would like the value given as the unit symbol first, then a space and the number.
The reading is m³ 3.3787
